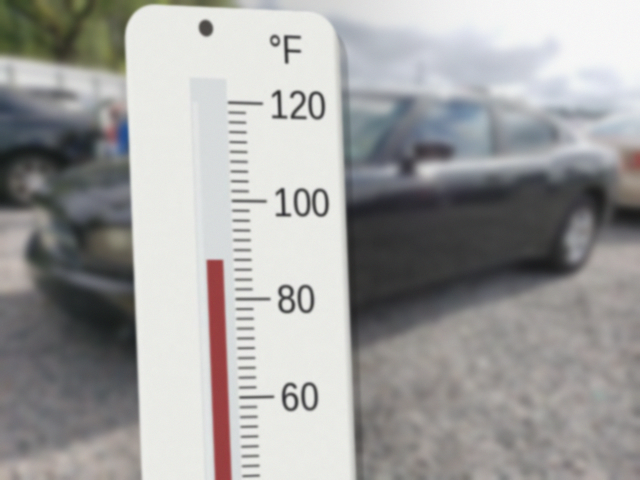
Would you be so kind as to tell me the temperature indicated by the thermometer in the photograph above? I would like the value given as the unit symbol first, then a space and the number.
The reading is °F 88
